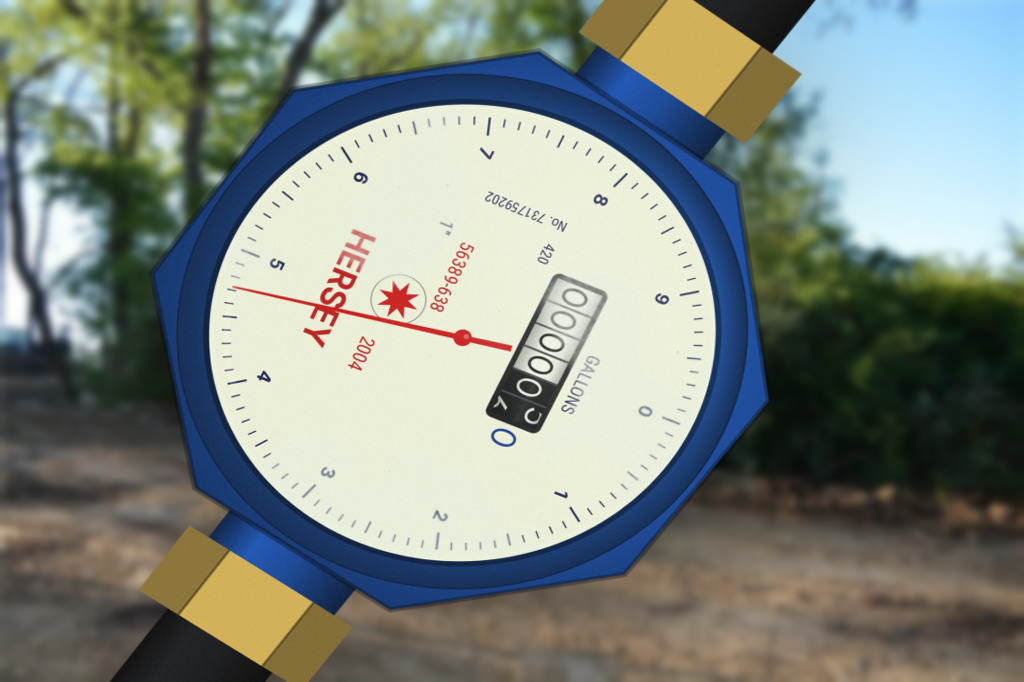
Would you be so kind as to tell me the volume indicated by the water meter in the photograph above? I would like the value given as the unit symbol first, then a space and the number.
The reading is gal 54.7
